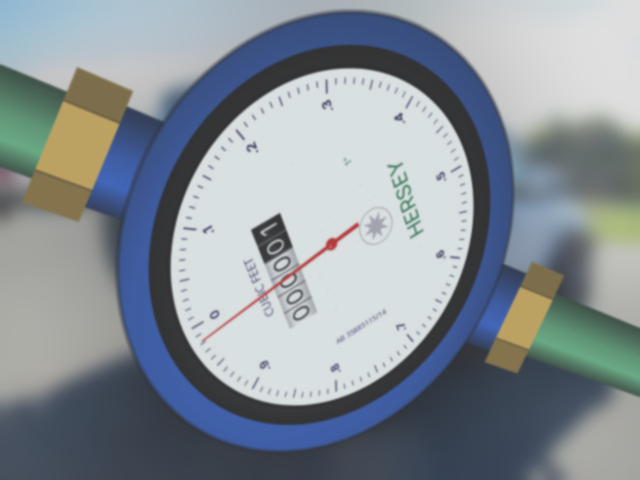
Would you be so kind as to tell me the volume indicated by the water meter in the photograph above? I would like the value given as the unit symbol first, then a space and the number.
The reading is ft³ 0.98
